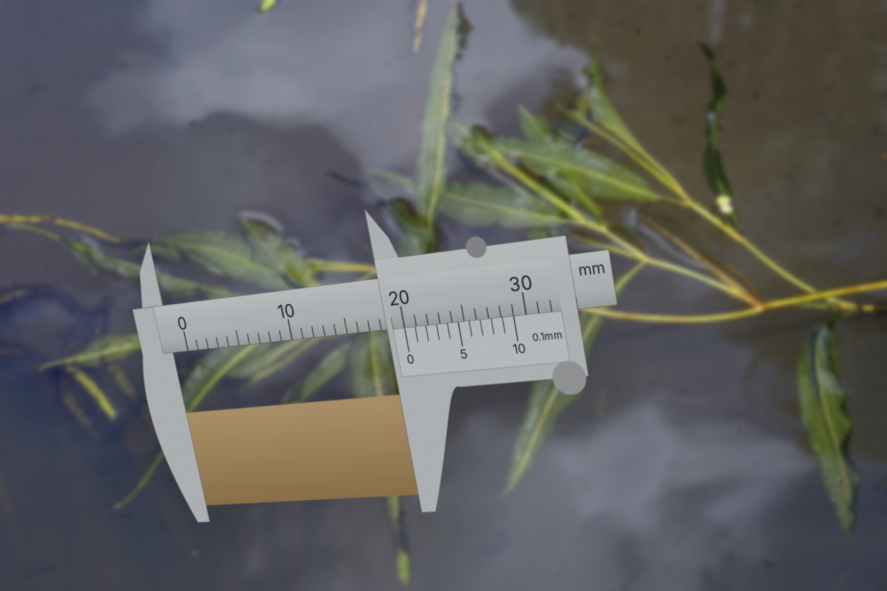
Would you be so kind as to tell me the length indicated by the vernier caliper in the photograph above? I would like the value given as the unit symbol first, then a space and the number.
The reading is mm 20.0
